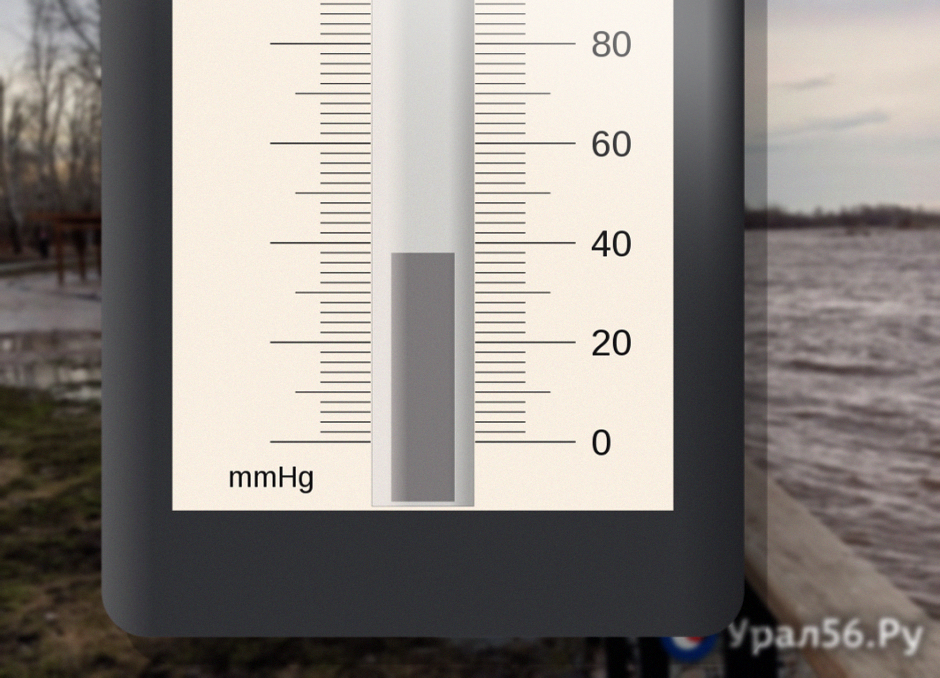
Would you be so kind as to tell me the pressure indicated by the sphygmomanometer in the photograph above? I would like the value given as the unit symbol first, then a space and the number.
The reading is mmHg 38
